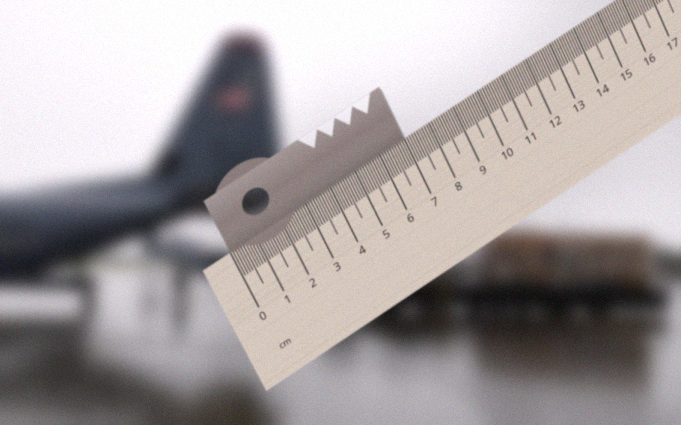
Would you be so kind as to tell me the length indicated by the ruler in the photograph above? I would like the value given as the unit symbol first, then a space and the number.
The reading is cm 7
